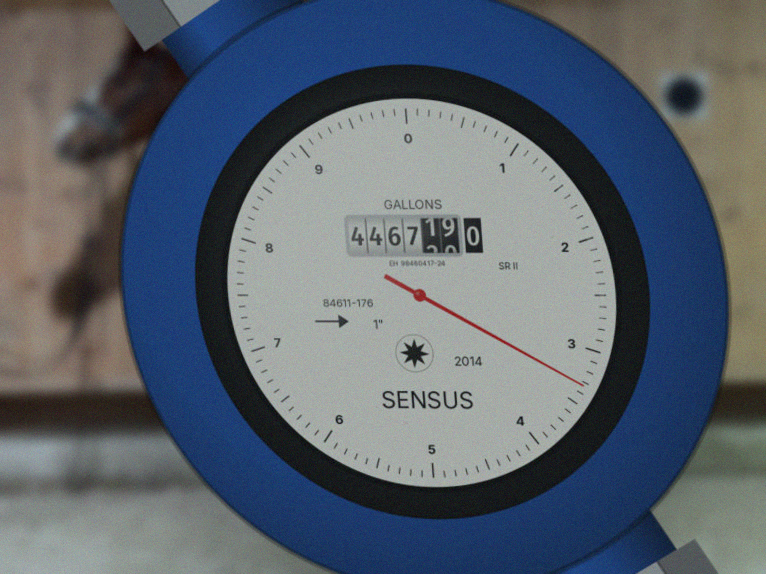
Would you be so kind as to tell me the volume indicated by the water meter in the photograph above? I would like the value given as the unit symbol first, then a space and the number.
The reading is gal 4467193.3
